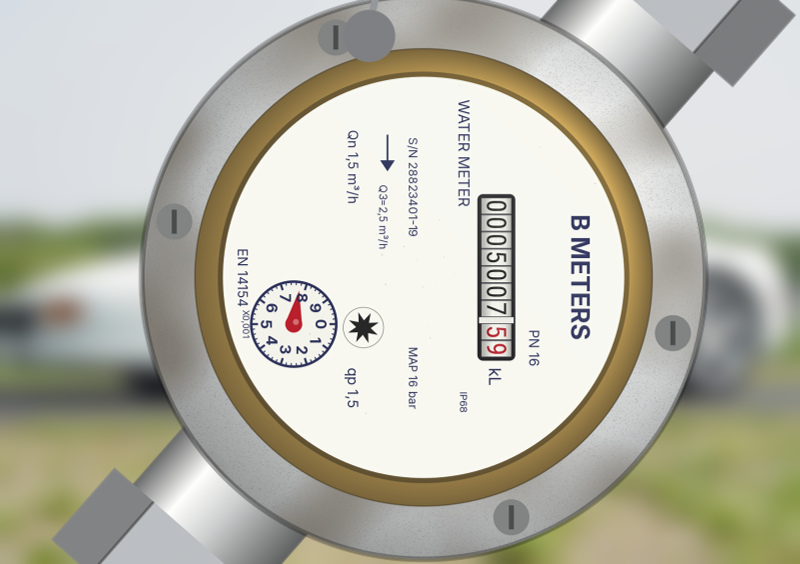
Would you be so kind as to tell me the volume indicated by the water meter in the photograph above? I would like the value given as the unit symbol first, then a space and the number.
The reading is kL 5007.597
